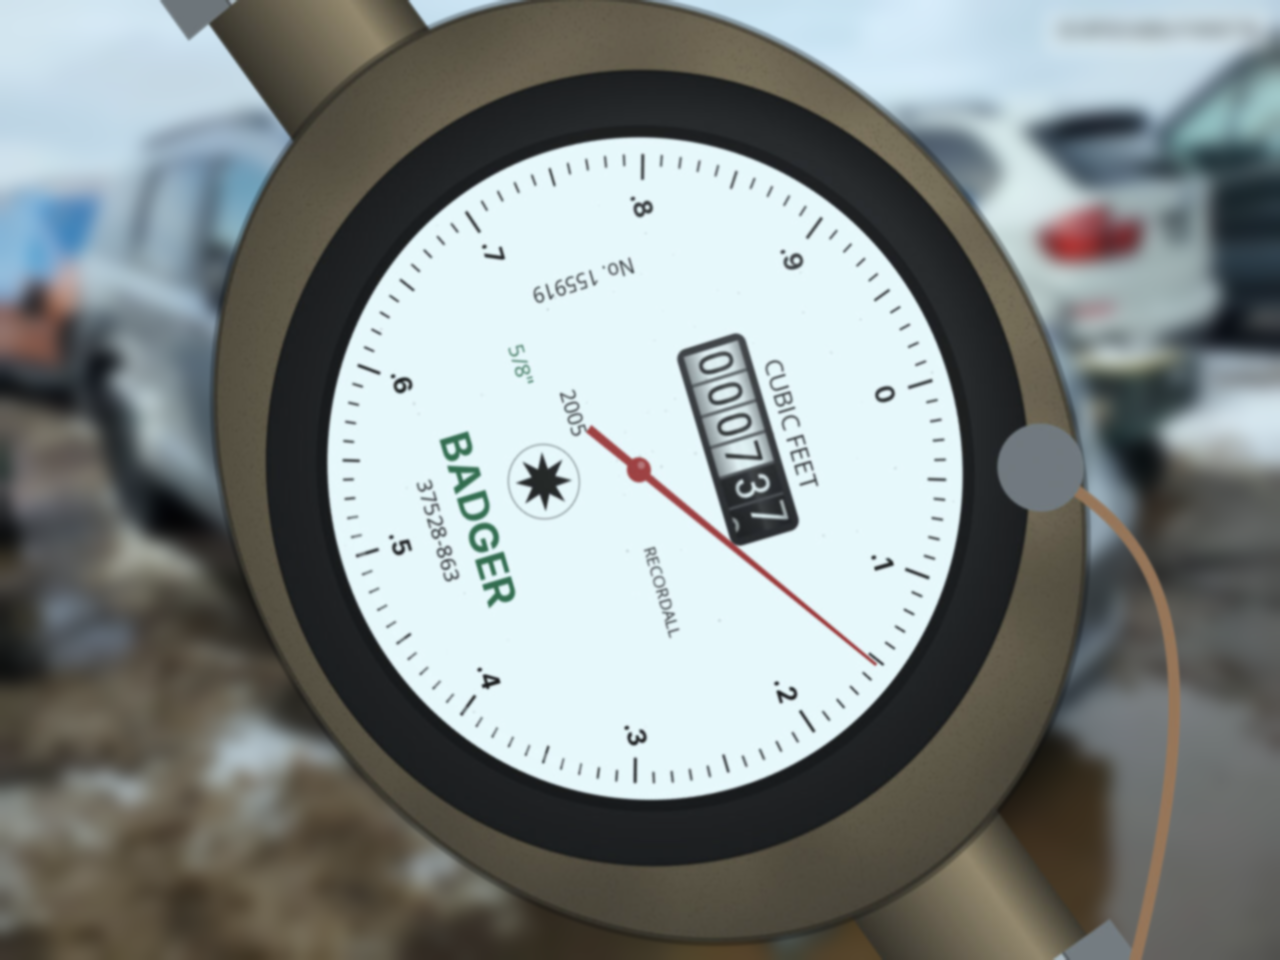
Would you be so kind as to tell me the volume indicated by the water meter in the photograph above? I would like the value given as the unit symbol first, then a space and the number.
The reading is ft³ 737.15
